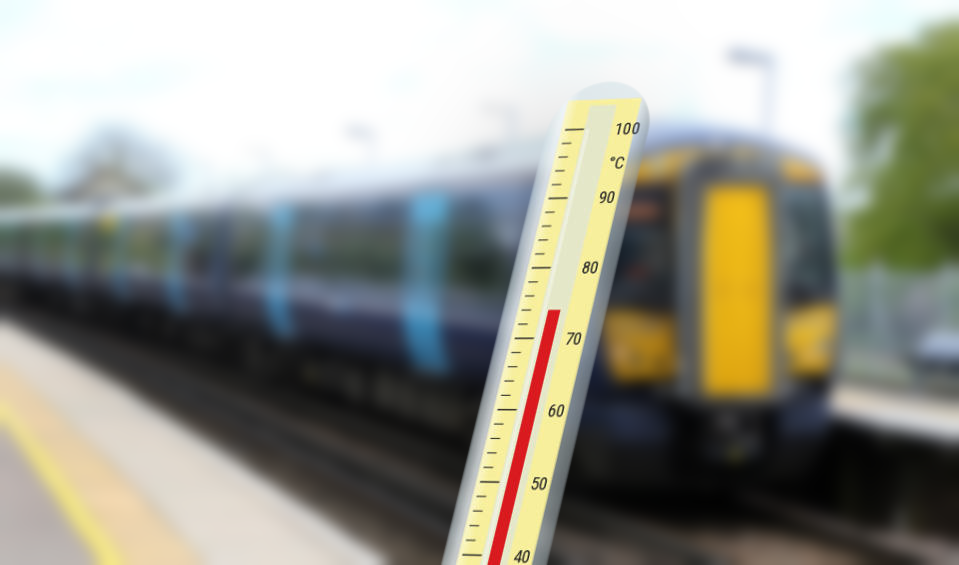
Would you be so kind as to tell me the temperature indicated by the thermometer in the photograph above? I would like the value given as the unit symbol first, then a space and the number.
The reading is °C 74
